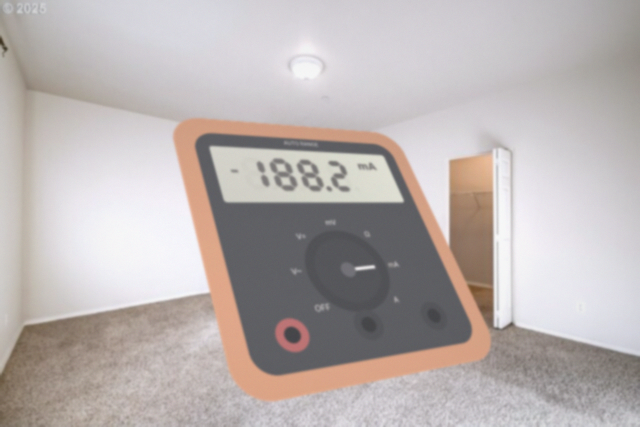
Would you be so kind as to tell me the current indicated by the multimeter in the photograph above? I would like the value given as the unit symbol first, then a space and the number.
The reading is mA -188.2
